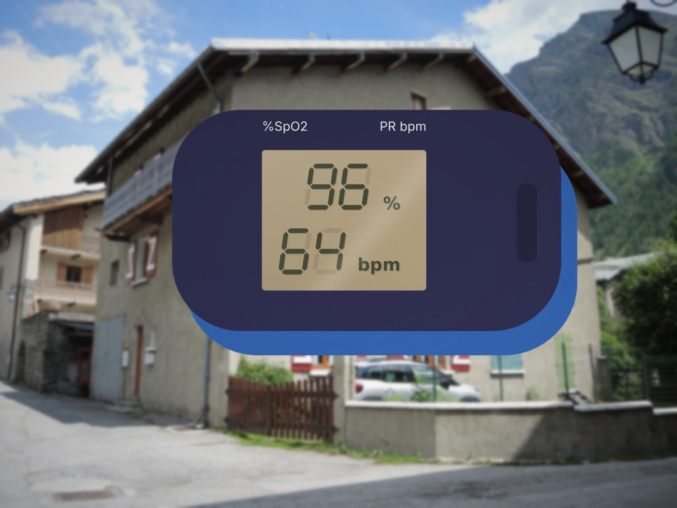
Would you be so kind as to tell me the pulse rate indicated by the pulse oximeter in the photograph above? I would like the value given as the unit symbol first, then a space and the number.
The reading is bpm 64
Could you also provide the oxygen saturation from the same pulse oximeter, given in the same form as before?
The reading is % 96
